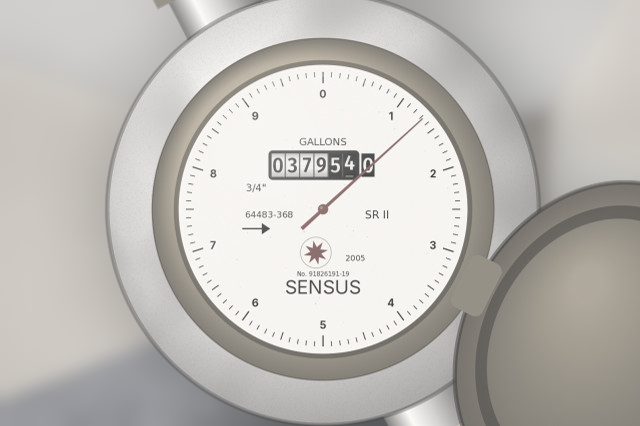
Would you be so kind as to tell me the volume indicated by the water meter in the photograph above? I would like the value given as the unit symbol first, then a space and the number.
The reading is gal 379541.3
